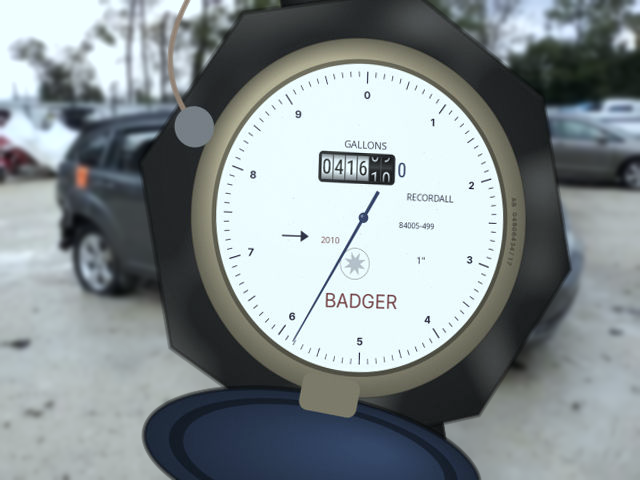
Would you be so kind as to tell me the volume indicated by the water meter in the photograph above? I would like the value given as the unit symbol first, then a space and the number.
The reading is gal 416095.8
